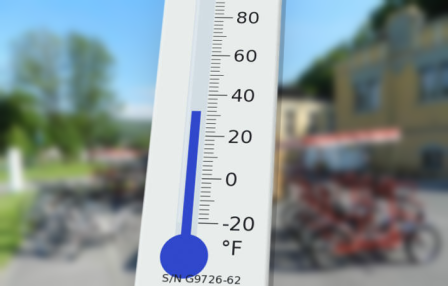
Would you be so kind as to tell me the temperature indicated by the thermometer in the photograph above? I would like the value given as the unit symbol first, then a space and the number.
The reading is °F 32
